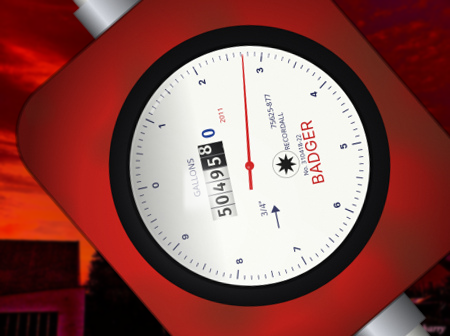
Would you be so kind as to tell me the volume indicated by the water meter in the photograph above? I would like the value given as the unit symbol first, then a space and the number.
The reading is gal 5049582.7
